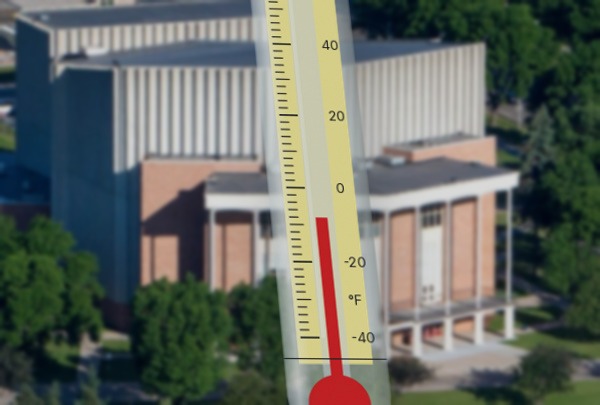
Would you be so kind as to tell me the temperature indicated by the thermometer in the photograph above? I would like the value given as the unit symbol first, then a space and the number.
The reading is °F -8
